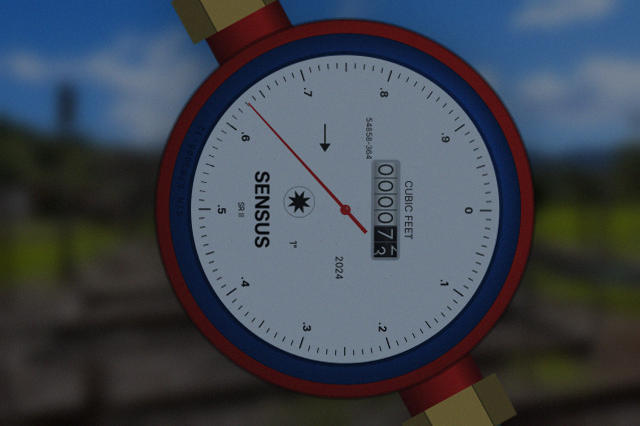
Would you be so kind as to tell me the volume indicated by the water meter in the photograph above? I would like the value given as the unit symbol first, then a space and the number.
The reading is ft³ 72.63
